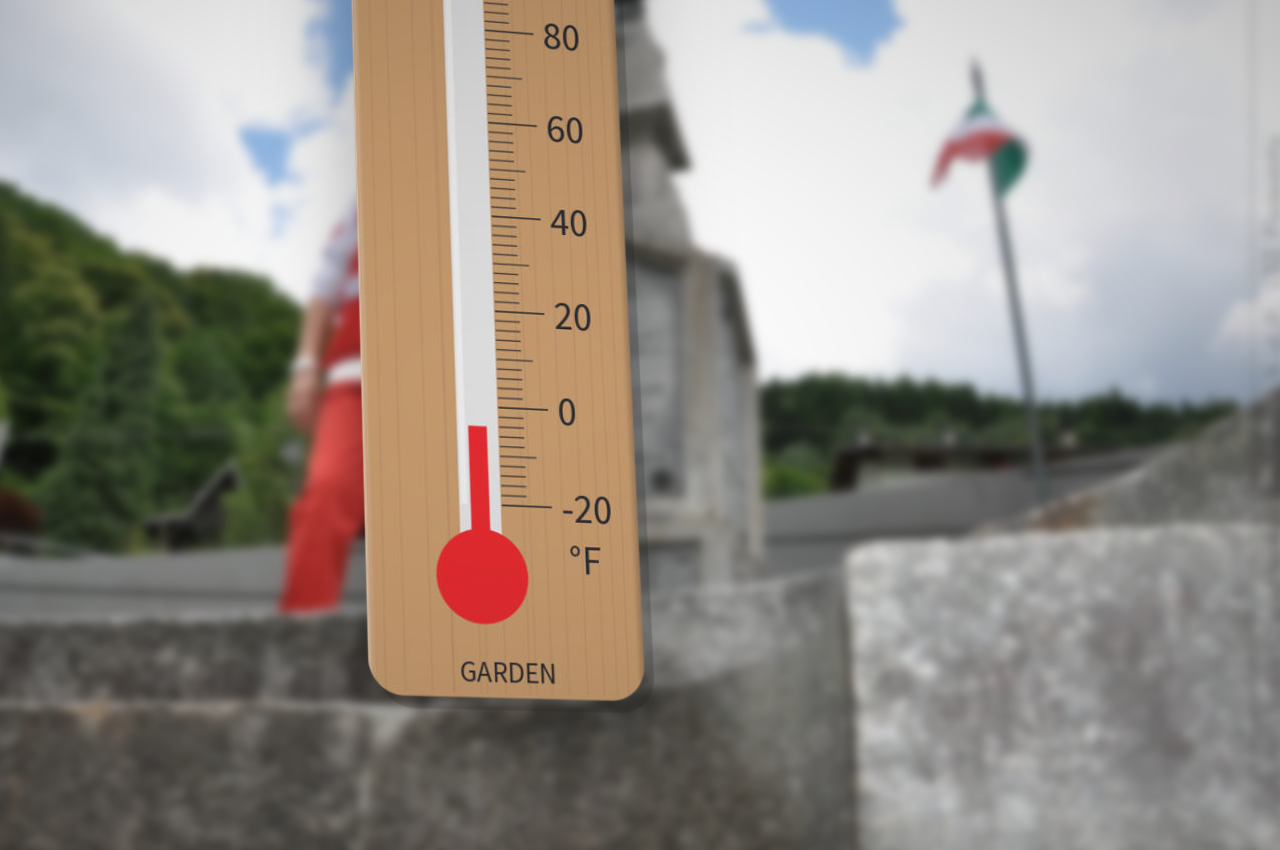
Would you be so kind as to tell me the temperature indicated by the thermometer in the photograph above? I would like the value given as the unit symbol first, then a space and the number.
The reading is °F -4
